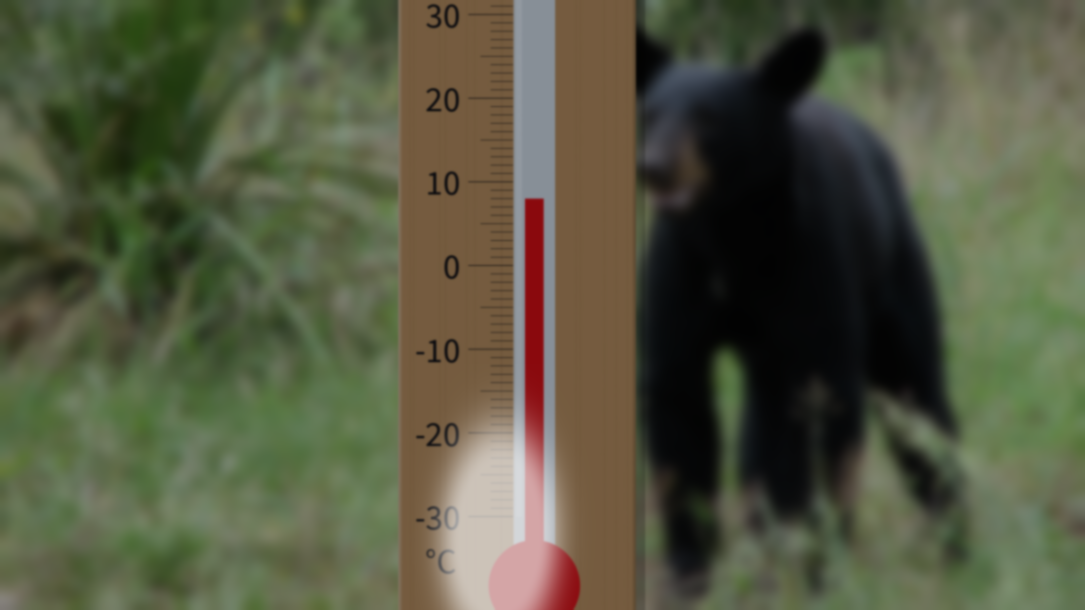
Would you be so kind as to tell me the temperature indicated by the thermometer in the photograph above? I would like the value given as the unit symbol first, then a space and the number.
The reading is °C 8
